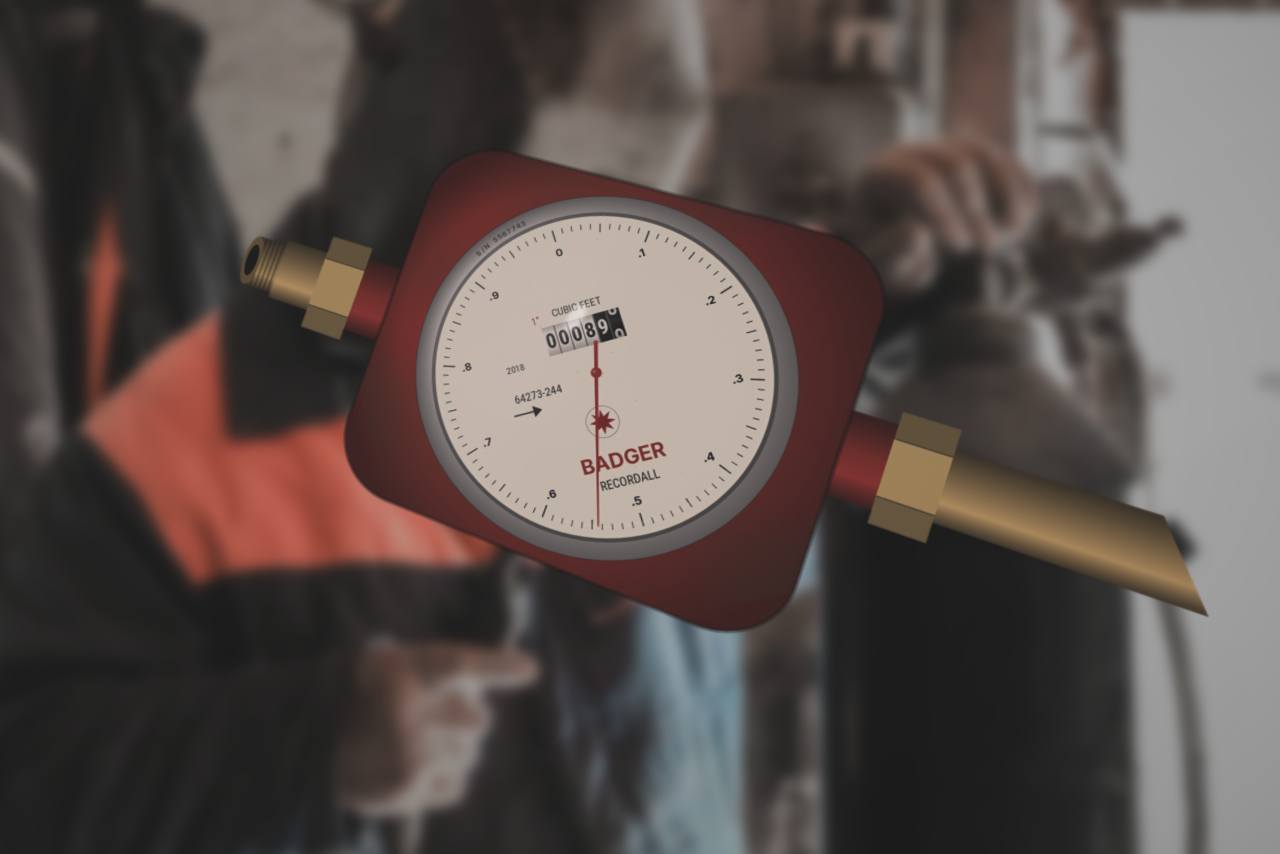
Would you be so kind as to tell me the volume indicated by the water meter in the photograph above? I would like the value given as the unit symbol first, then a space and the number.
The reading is ft³ 898.54
